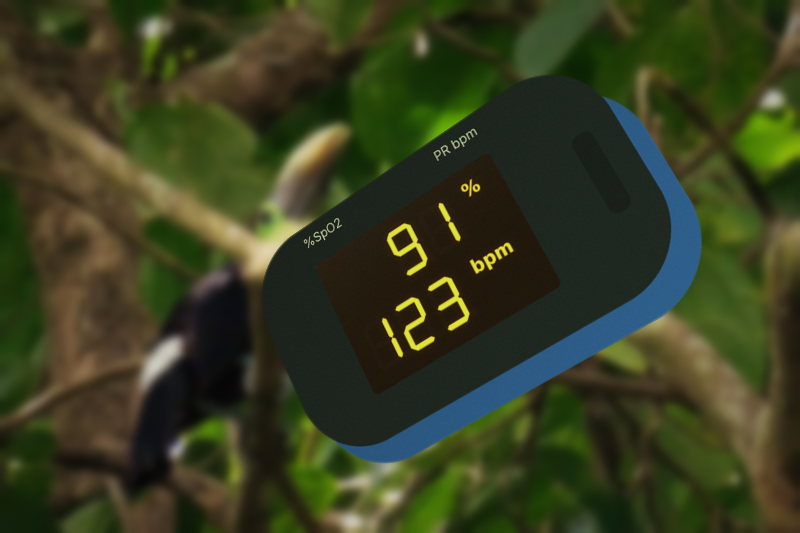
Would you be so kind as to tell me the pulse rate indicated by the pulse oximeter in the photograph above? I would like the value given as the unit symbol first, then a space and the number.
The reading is bpm 123
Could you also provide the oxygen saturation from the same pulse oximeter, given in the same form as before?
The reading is % 91
